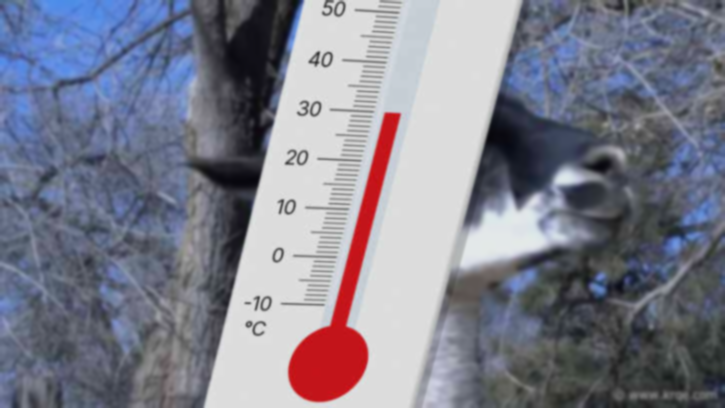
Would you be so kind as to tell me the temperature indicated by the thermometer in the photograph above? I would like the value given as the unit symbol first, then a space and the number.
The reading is °C 30
